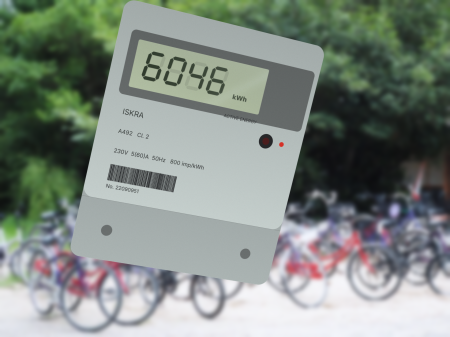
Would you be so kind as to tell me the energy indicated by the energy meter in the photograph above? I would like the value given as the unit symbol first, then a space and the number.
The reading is kWh 6046
